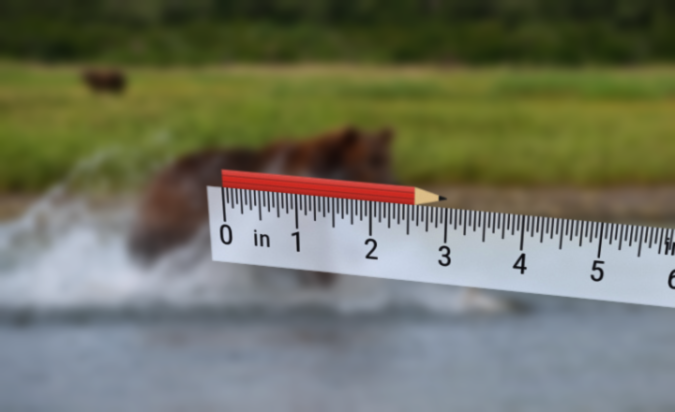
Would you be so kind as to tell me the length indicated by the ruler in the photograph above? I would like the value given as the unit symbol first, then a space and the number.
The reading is in 3
